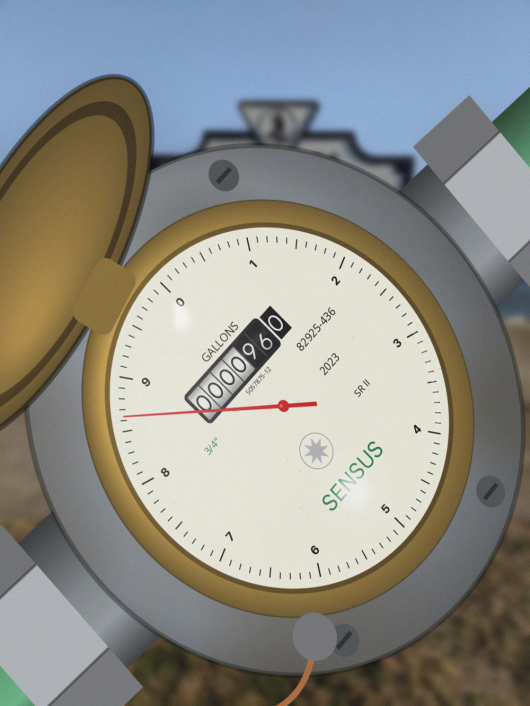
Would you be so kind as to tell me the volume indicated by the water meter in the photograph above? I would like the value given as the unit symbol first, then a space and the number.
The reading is gal 958.6
